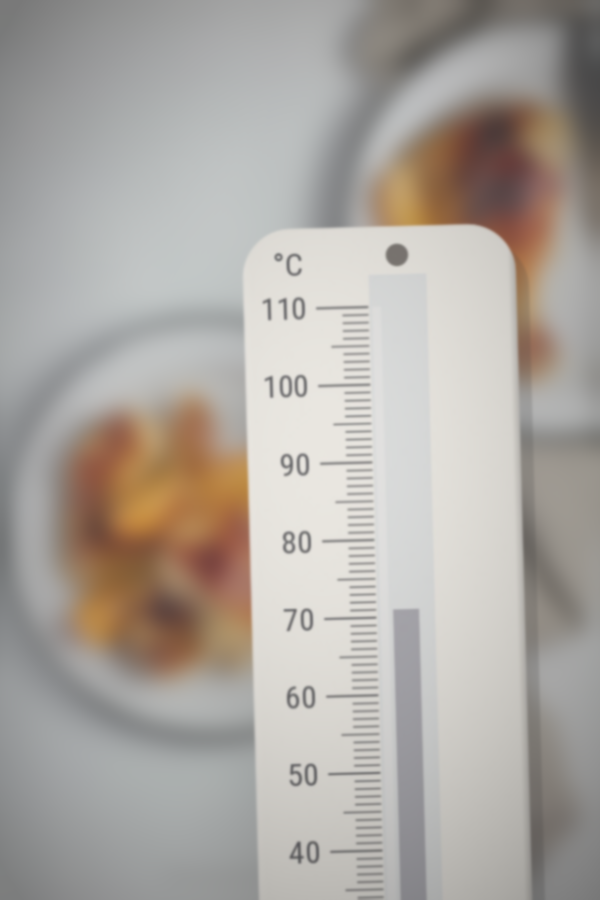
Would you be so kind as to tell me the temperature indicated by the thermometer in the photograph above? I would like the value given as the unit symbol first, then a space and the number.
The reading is °C 71
